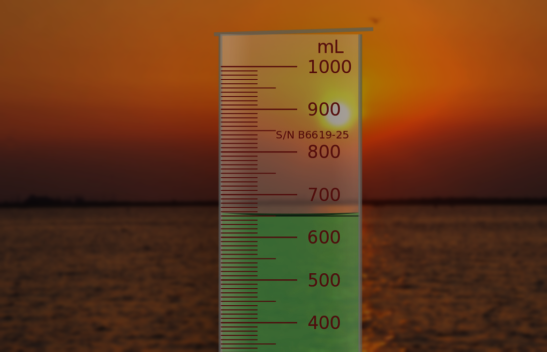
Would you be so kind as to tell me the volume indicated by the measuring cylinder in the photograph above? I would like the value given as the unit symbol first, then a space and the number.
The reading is mL 650
